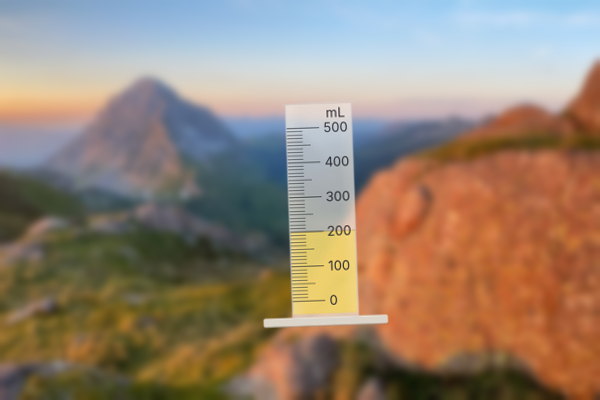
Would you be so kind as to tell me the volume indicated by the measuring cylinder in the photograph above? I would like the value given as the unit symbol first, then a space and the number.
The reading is mL 200
